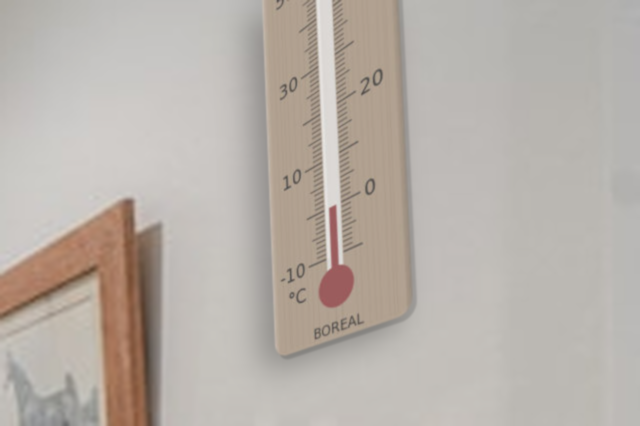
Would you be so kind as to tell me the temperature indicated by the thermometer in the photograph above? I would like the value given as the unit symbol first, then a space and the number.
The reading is °C 0
